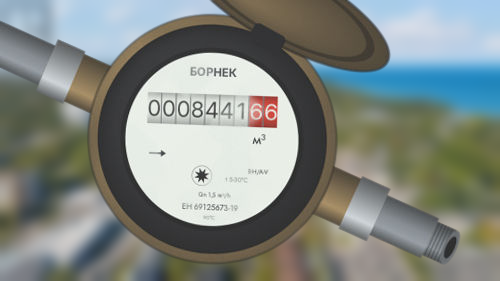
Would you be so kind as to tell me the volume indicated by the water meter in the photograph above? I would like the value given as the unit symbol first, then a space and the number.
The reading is m³ 8441.66
